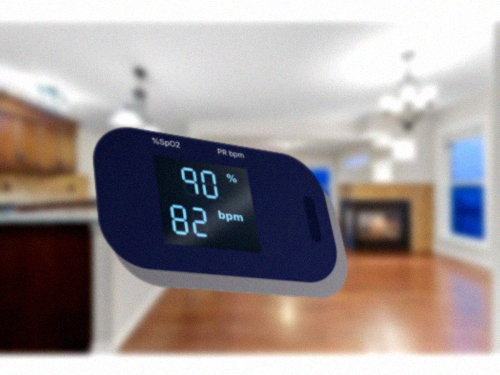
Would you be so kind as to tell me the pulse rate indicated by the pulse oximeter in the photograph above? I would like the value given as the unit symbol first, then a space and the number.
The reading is bpm 82
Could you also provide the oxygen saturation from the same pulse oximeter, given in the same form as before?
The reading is % 90
